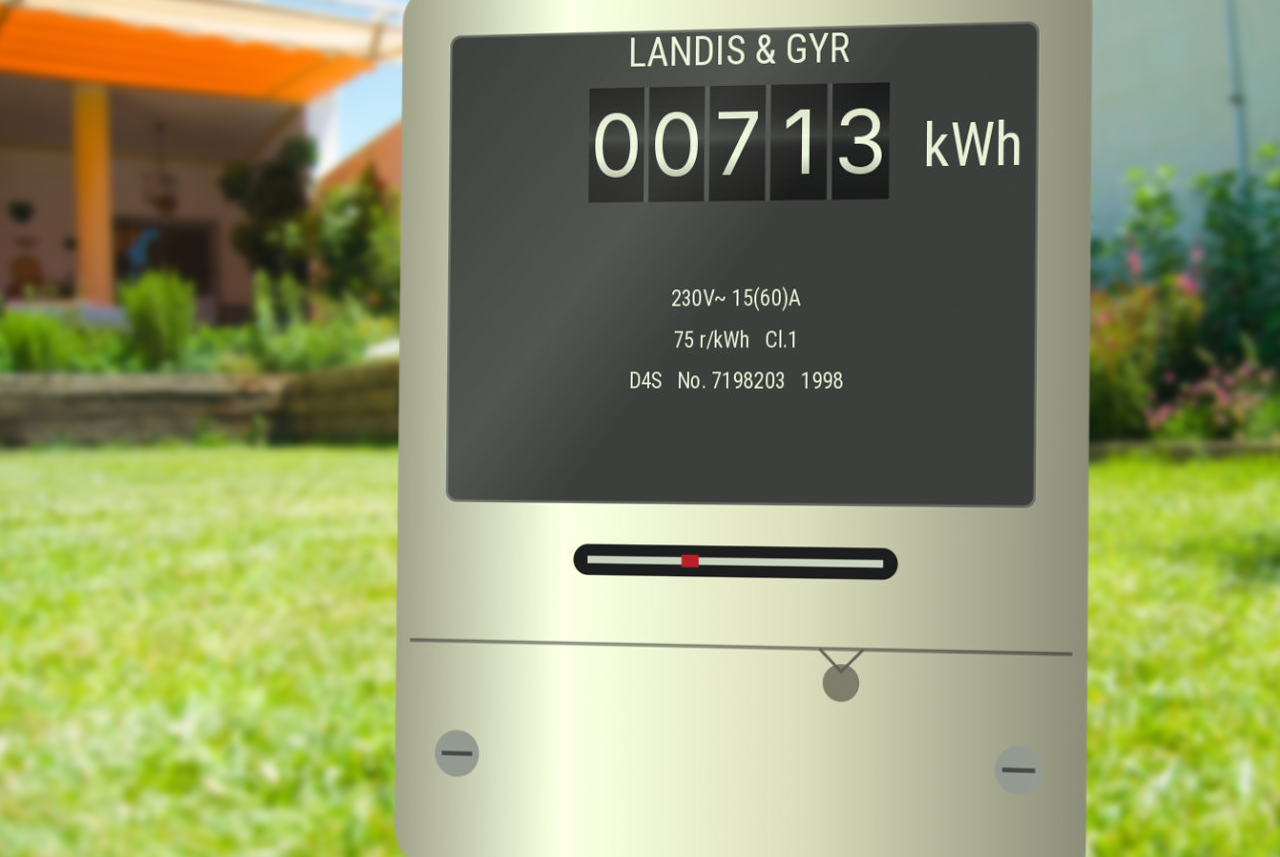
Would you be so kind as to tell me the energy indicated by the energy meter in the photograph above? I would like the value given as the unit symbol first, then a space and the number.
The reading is kWh 713
